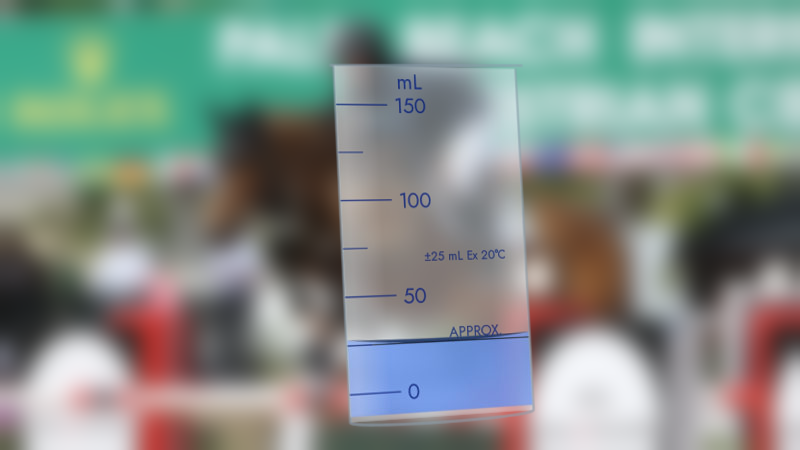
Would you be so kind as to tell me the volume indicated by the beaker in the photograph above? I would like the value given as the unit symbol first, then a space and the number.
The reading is mL 25
